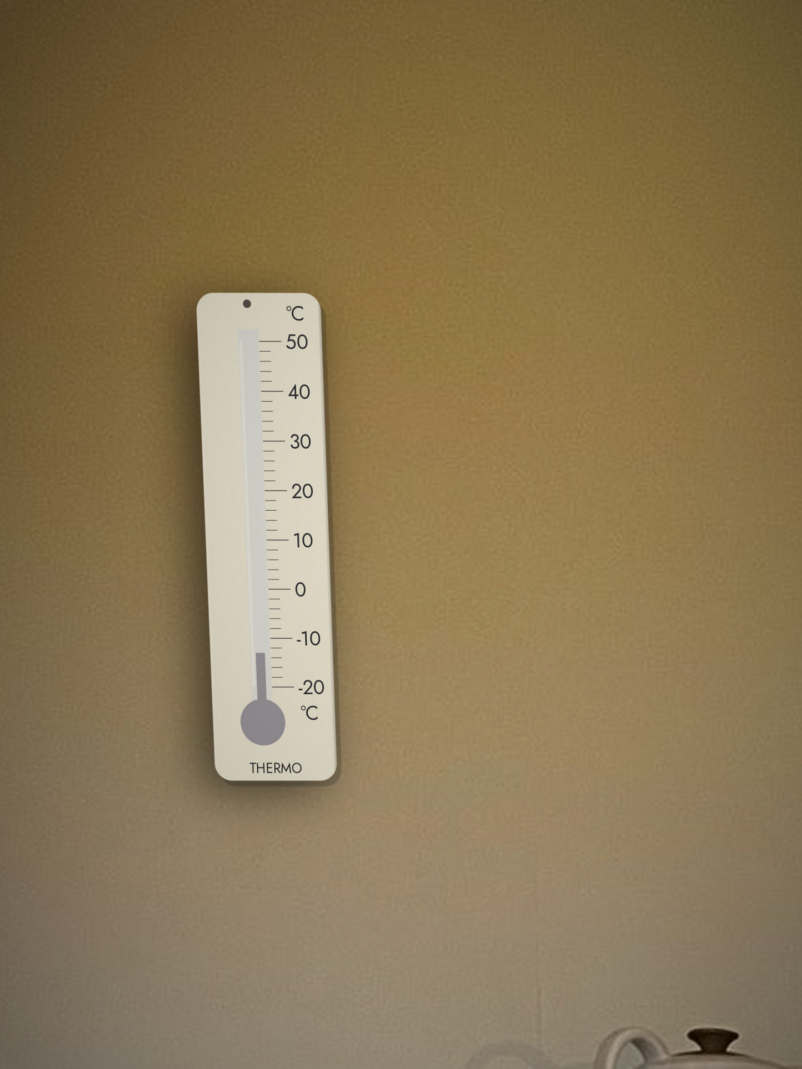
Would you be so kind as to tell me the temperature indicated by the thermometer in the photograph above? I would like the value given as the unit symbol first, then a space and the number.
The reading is °C -13
